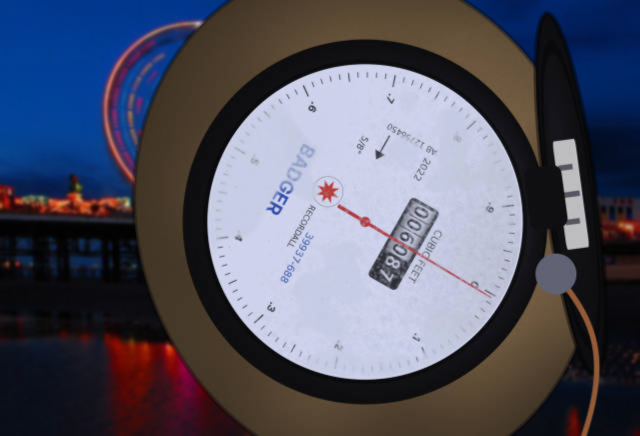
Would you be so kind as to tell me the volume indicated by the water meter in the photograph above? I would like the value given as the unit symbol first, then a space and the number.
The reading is ft³ 6087.00
